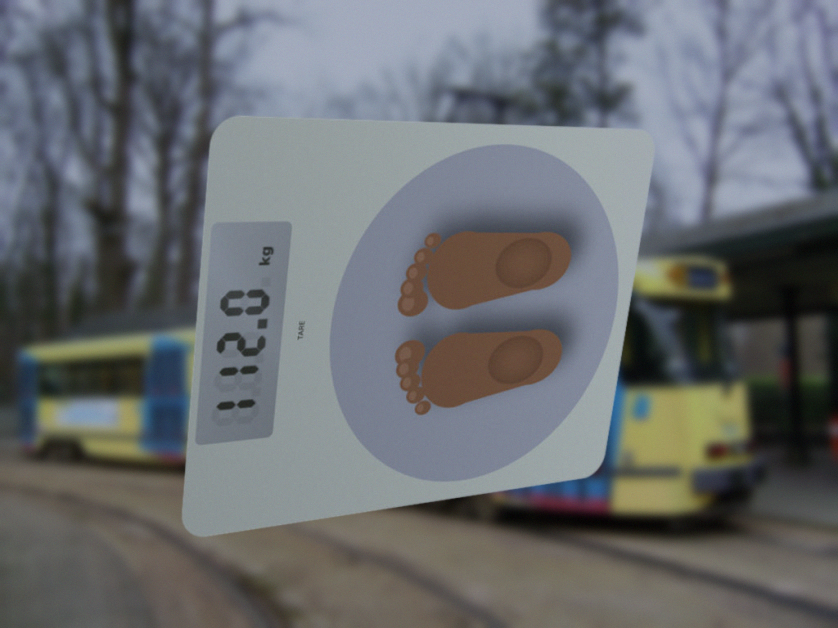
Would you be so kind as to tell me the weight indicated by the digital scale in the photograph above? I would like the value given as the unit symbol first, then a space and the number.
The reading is kg 112.0
